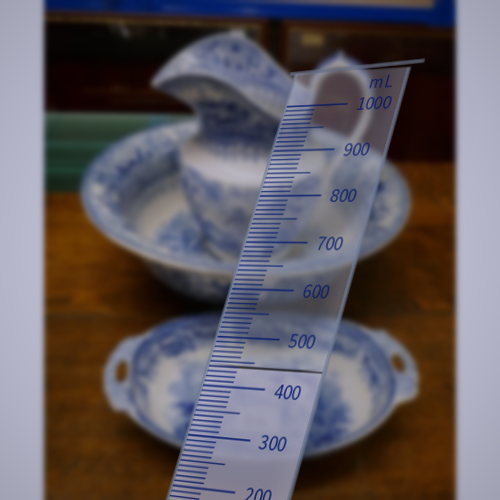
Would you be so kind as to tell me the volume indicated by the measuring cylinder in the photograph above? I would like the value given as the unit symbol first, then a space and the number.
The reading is mL 440
